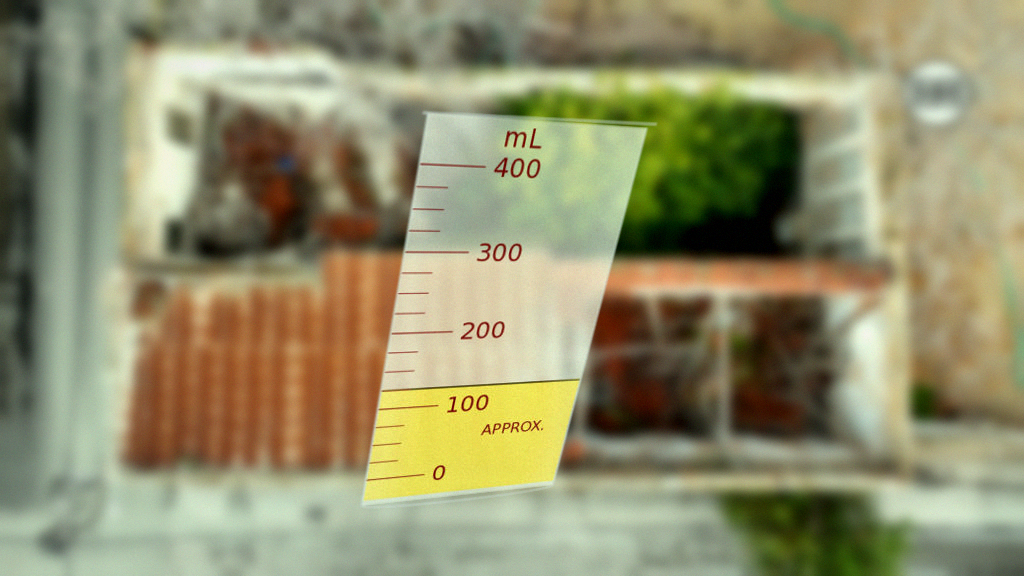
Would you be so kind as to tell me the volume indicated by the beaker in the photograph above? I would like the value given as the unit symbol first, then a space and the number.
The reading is mL 125
